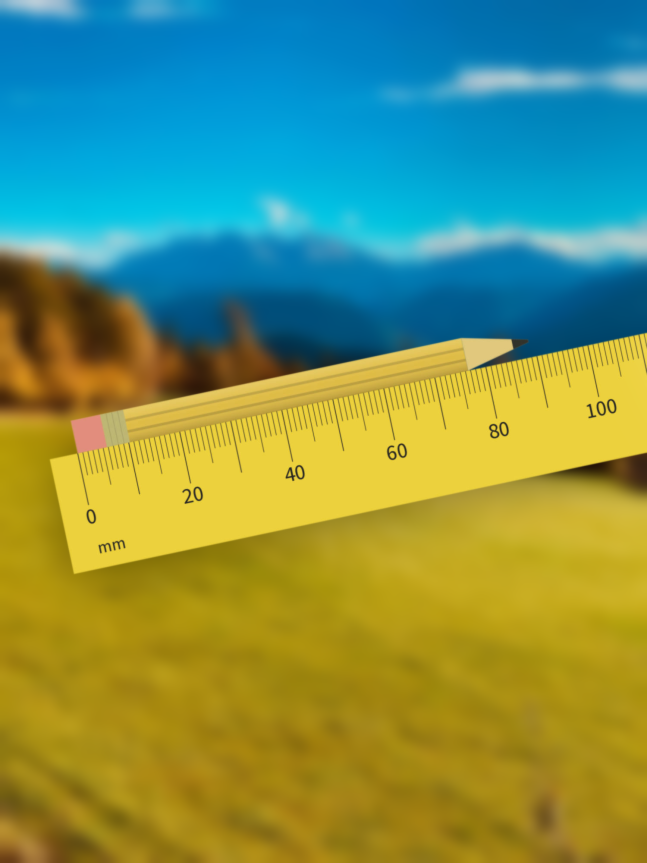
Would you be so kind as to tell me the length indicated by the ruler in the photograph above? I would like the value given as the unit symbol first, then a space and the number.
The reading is mm 89
